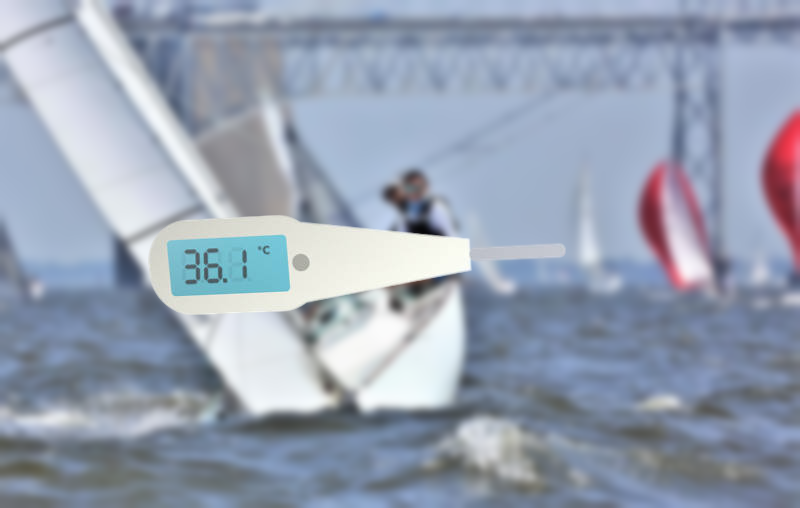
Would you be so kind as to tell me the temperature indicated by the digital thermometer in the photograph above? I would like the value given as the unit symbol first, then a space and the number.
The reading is °C 36.1
